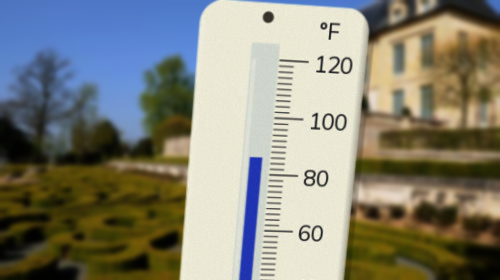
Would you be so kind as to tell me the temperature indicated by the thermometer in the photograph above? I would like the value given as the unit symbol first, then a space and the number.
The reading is °F 86
